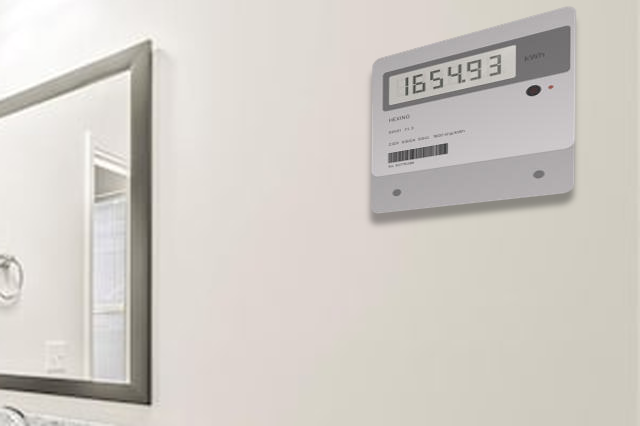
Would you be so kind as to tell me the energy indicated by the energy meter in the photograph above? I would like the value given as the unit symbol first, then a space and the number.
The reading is kWh 1654.93
